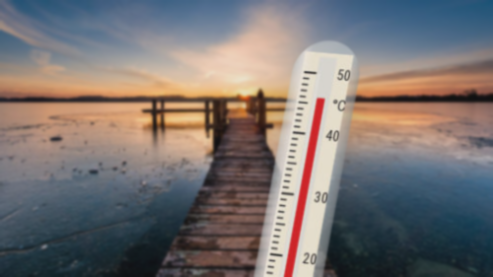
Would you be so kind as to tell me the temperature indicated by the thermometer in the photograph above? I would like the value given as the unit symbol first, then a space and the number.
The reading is °C 46
